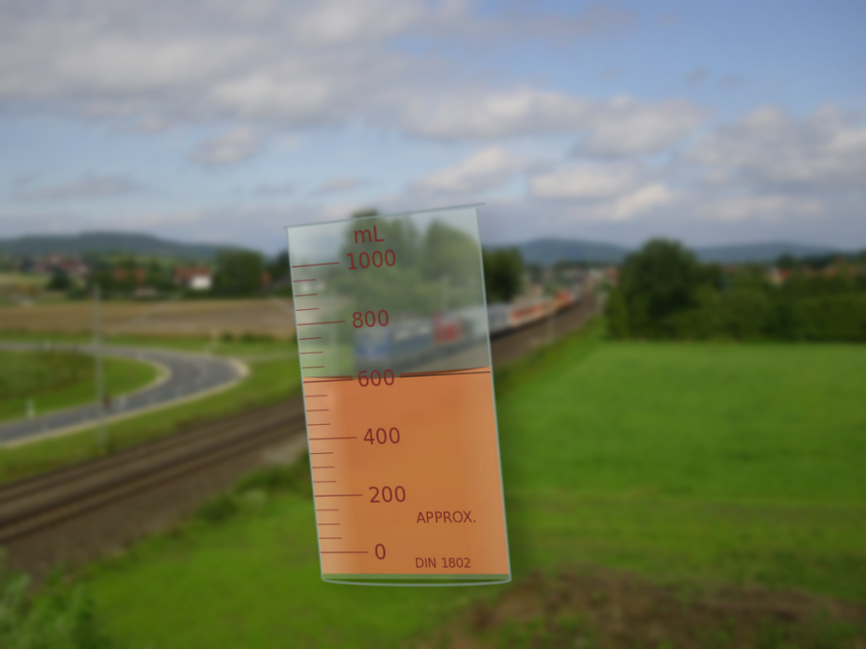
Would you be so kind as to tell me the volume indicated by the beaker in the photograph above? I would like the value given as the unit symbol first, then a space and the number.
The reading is mL 600
